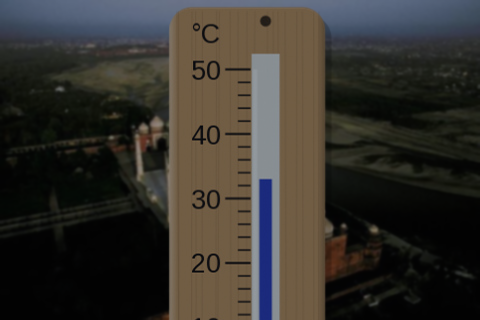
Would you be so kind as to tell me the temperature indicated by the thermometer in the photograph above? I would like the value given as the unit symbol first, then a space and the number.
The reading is °C 33
